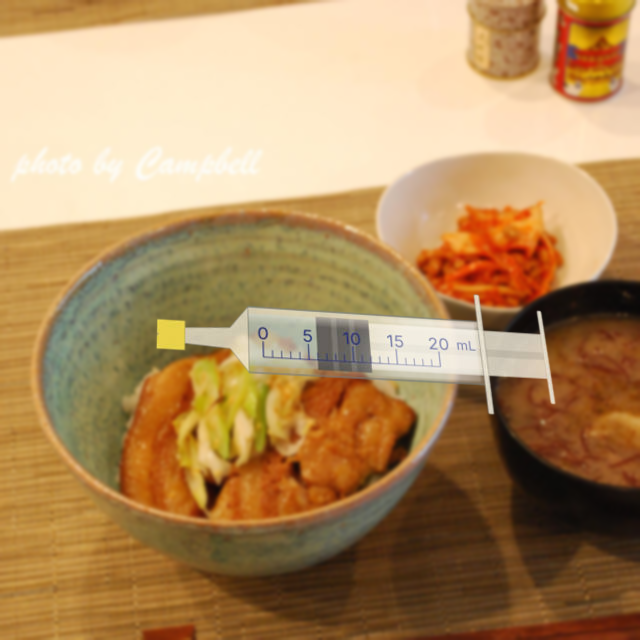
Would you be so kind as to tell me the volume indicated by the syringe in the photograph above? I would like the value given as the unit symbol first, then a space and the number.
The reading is mL 6
